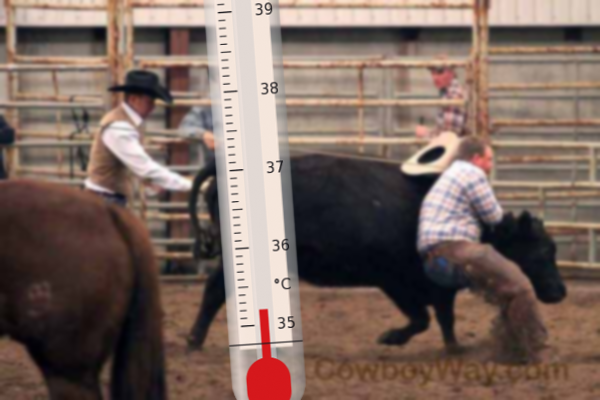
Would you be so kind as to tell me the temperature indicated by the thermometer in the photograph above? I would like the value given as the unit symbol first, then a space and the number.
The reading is °C 35.2
